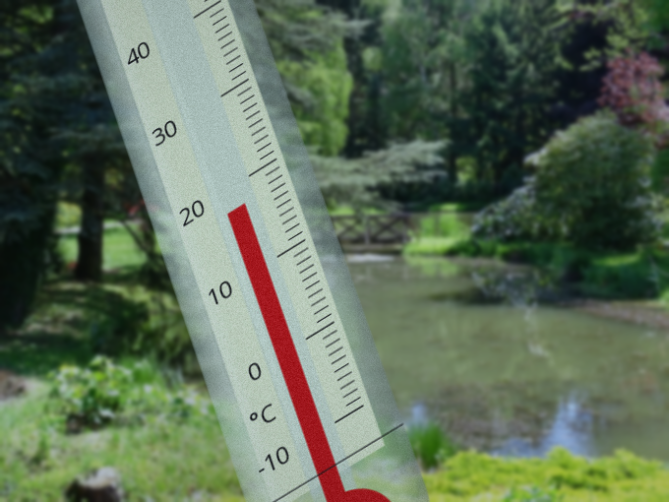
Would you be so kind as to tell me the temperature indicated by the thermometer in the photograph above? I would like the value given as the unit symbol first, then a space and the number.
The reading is °C 17.5
